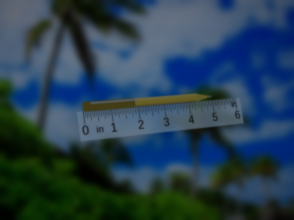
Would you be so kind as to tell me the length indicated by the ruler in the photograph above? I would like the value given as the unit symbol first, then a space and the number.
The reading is in 5
